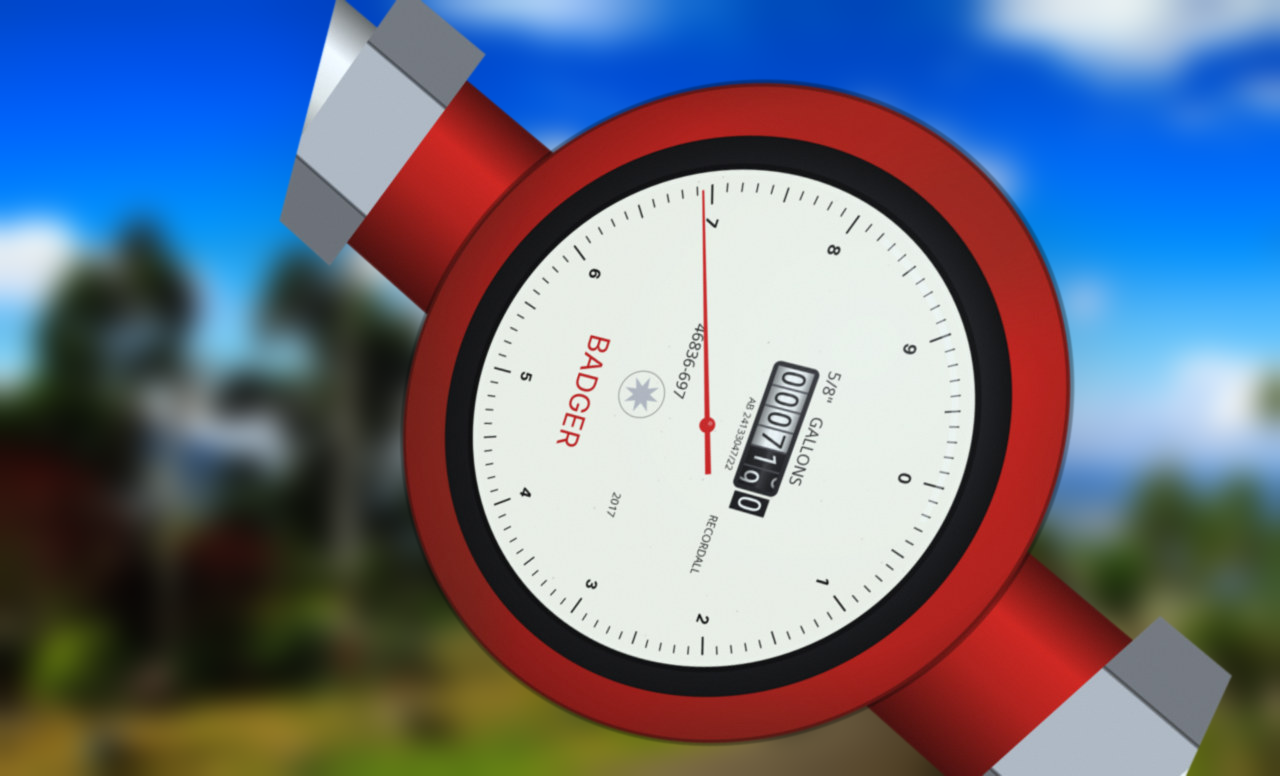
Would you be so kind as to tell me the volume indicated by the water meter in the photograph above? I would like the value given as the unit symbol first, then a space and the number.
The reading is gal 7186.9
